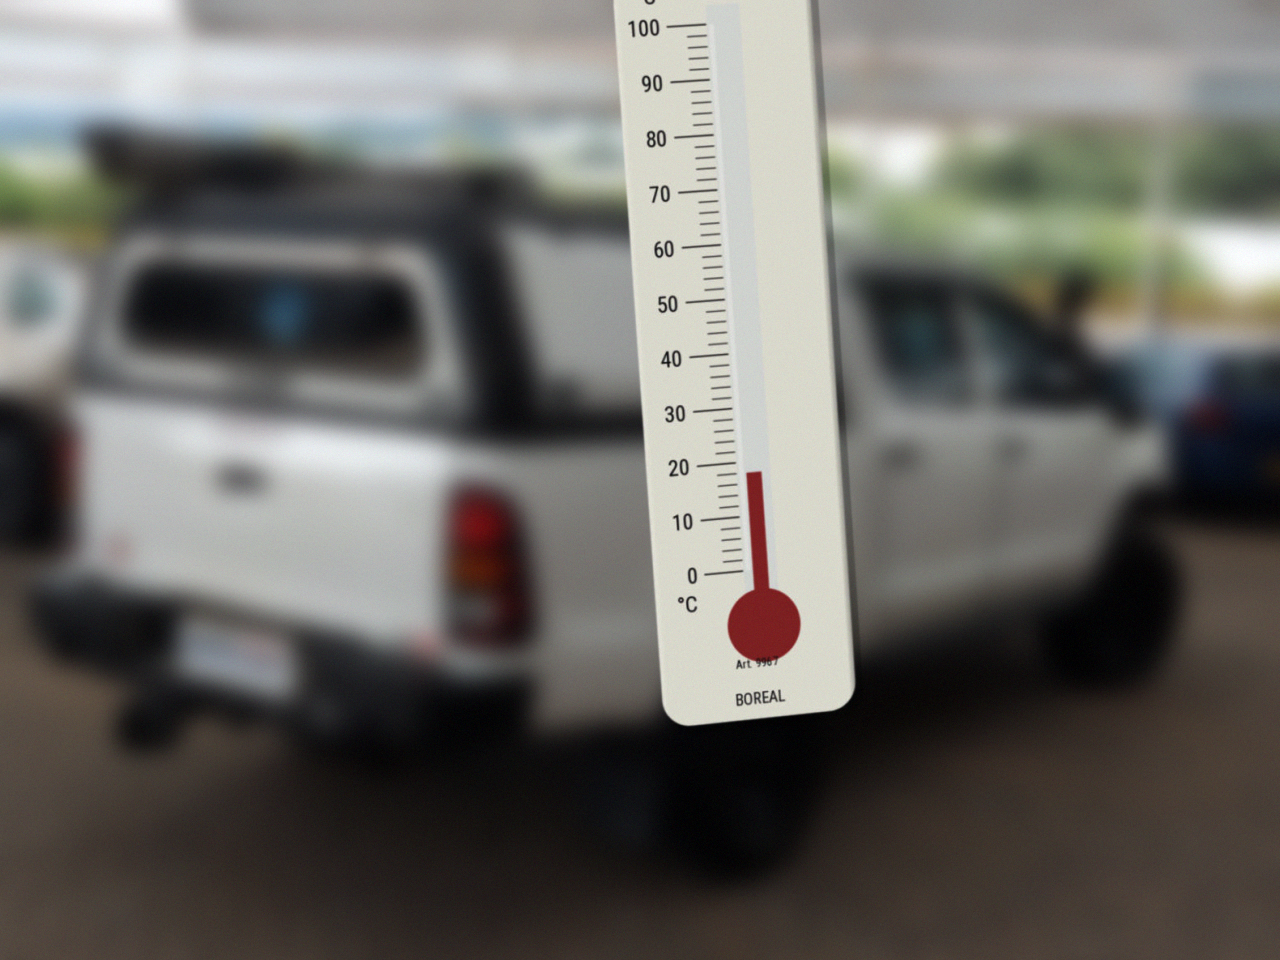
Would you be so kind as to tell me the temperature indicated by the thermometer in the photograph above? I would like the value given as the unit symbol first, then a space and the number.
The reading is °C 18
